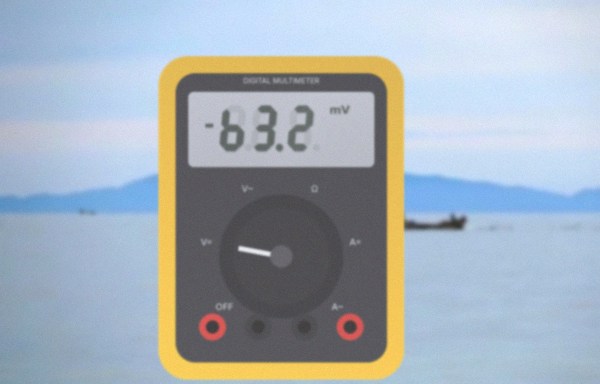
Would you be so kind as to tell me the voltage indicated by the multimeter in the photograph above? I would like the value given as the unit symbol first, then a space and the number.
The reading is mV -63.2
